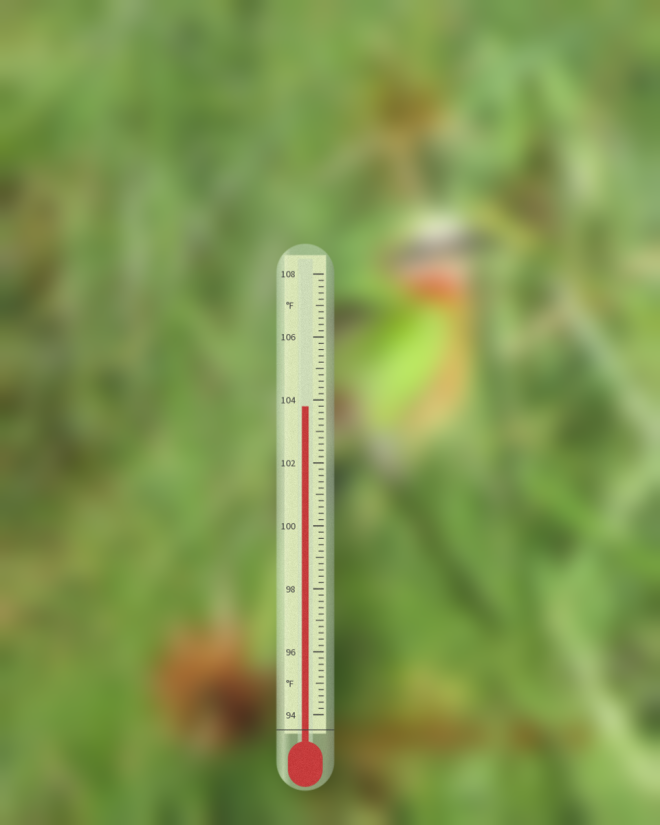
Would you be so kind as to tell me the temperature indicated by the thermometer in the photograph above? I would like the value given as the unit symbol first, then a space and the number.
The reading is °F 103.8
